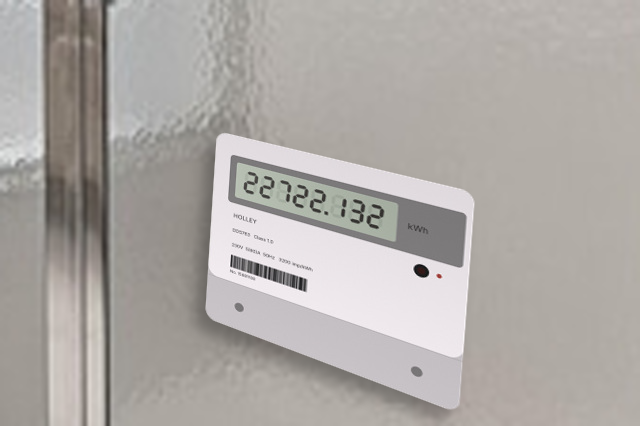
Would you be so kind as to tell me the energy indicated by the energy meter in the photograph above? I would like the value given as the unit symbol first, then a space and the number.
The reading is kWh 22722.132
